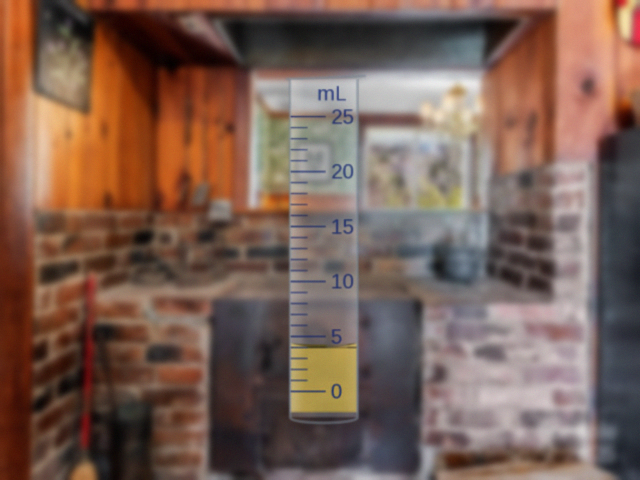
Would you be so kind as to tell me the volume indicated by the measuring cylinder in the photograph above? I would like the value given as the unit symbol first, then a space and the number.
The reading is mL 4
